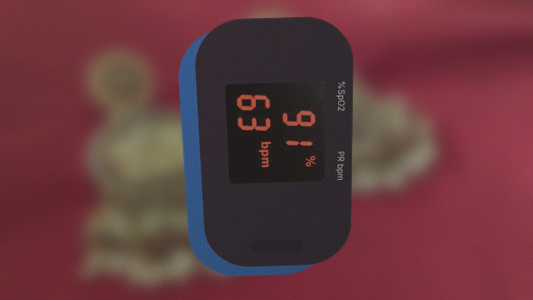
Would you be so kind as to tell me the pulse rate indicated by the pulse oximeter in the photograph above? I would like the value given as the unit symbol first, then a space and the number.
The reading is bpm 63
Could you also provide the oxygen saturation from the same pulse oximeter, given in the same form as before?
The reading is % 91
